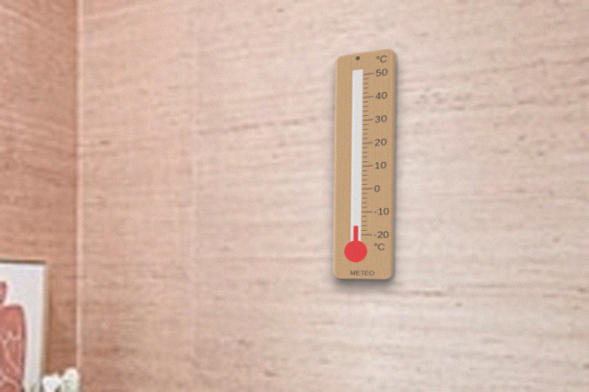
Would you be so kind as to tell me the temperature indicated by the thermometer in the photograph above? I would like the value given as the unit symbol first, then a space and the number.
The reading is °C -16
